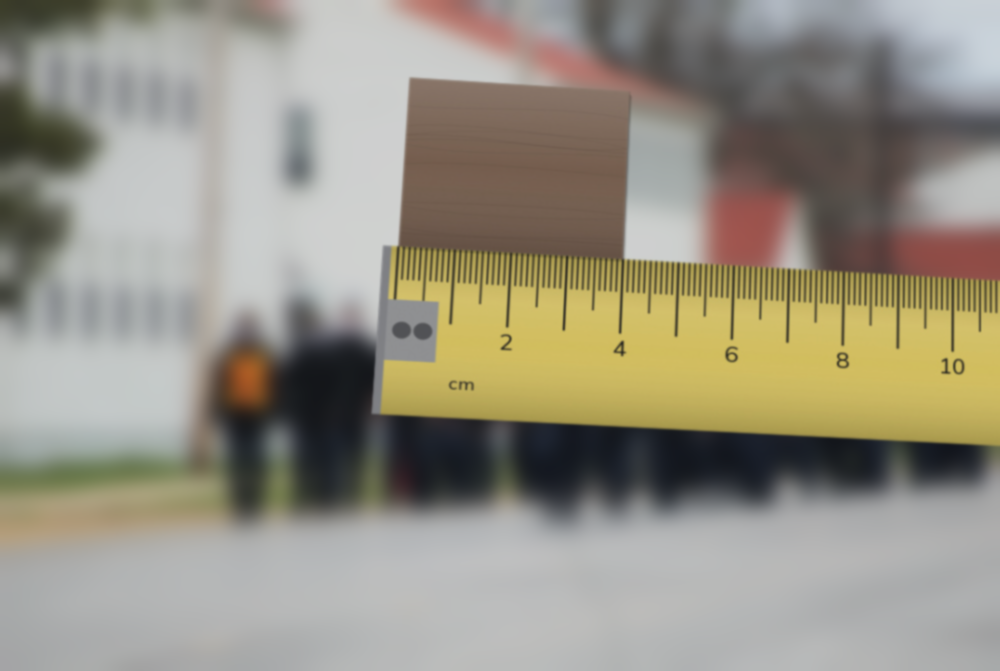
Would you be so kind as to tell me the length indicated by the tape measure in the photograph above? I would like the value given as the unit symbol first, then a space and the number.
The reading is cm 4
